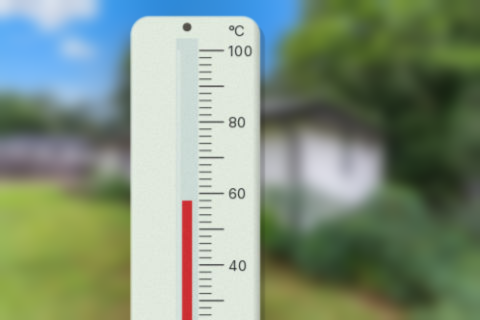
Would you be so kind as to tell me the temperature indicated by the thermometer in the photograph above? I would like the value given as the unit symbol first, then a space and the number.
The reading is °C 58
